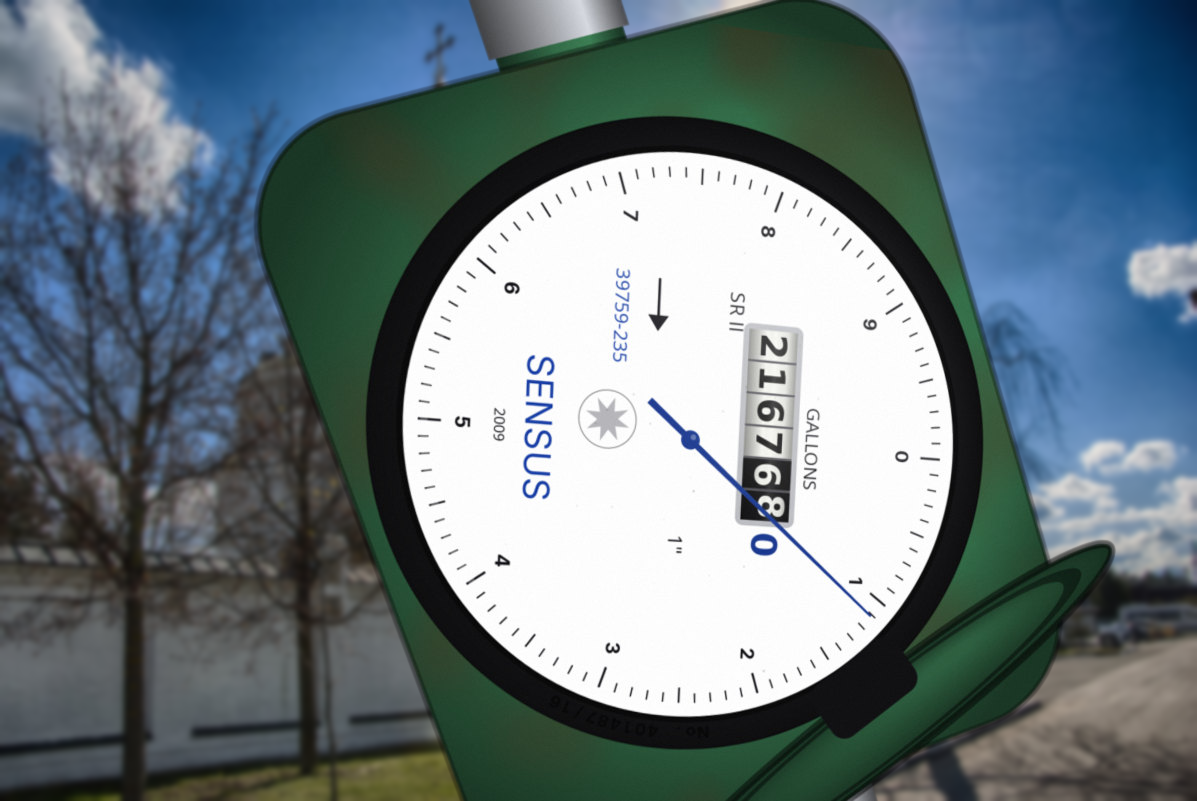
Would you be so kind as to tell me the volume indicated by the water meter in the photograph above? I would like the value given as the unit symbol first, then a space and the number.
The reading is gal 2167681.1
